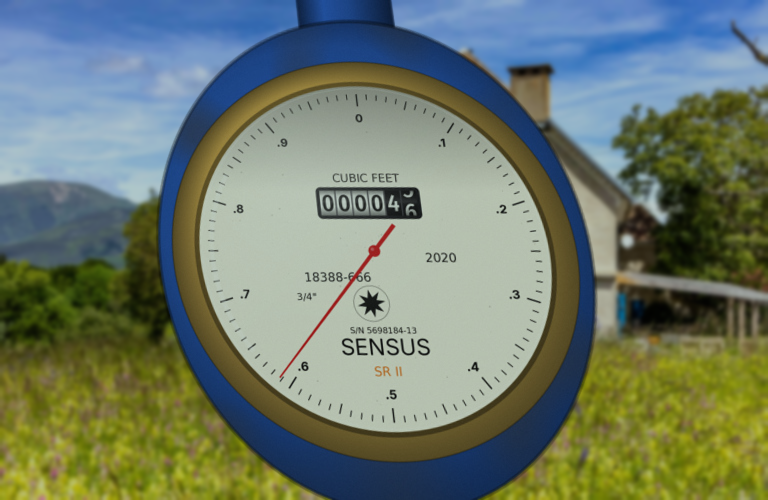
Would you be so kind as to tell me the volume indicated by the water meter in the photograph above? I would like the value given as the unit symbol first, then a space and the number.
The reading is ft³ 45.61
